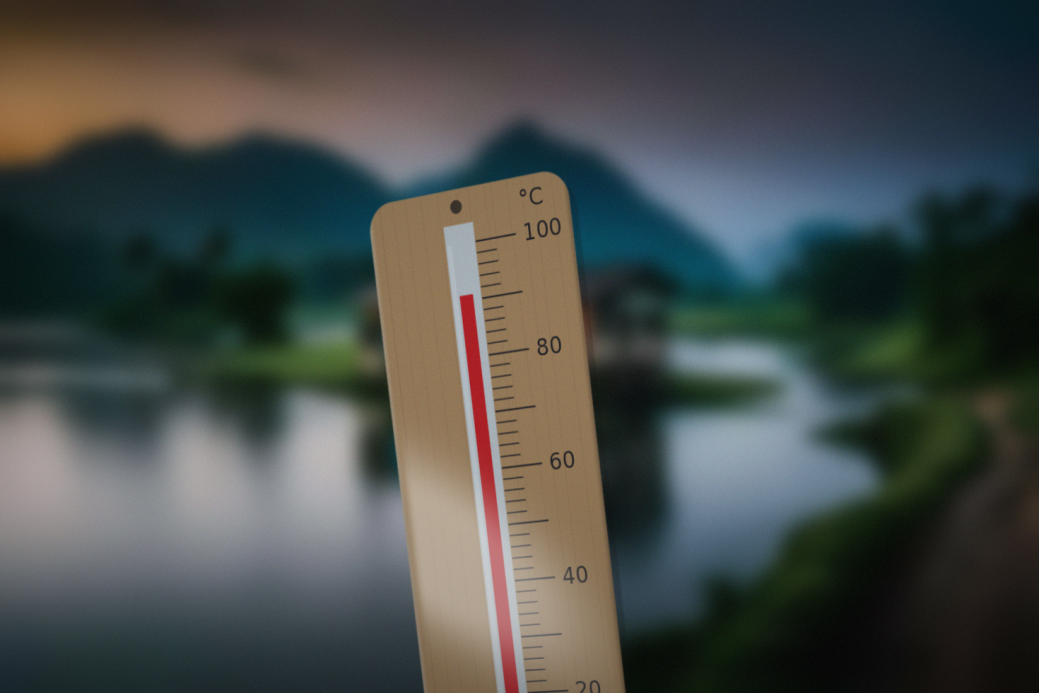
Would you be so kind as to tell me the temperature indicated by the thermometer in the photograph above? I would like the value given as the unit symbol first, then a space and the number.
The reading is °C 91
